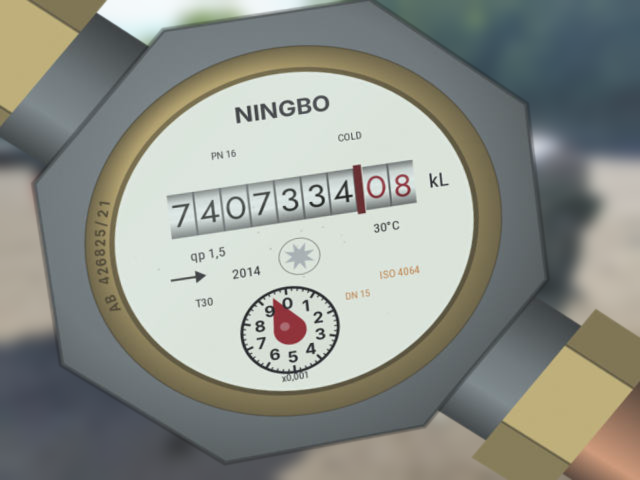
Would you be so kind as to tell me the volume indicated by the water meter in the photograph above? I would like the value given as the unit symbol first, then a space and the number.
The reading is kL 7407334.079
